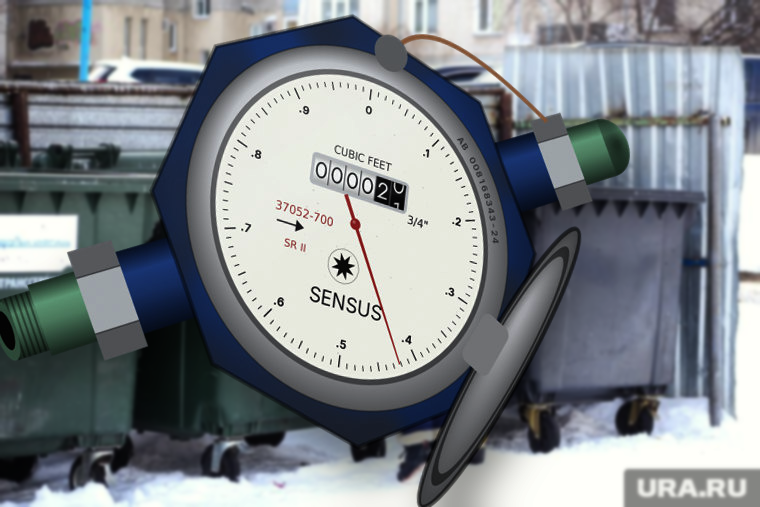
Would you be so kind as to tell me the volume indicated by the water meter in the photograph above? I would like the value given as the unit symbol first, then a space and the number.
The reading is ft³ 20.42
